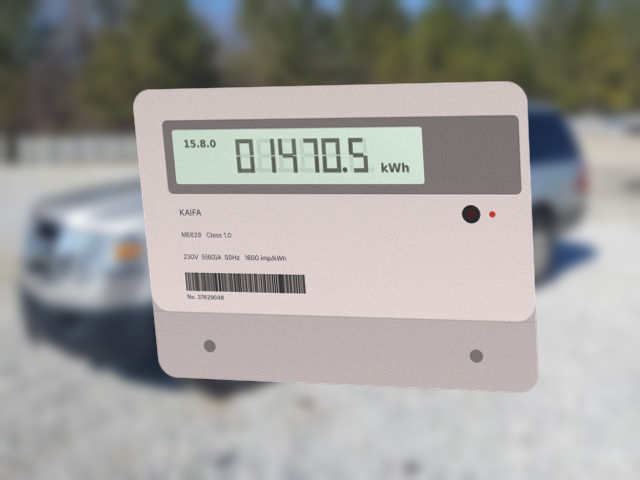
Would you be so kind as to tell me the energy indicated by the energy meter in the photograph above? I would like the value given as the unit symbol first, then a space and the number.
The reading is kWh 1470.5
